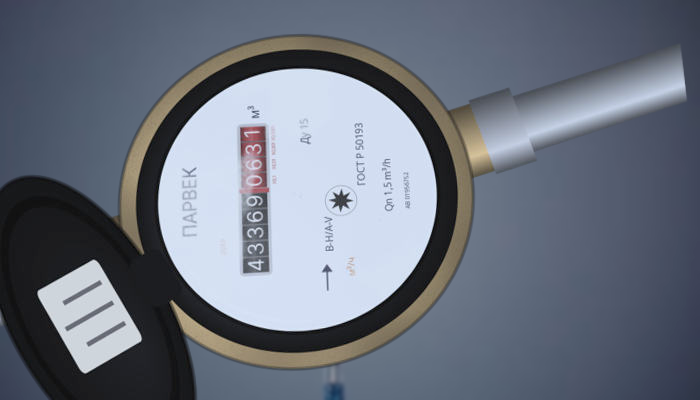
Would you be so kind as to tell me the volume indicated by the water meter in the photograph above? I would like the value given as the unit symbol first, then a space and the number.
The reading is m³ 43369.0631
